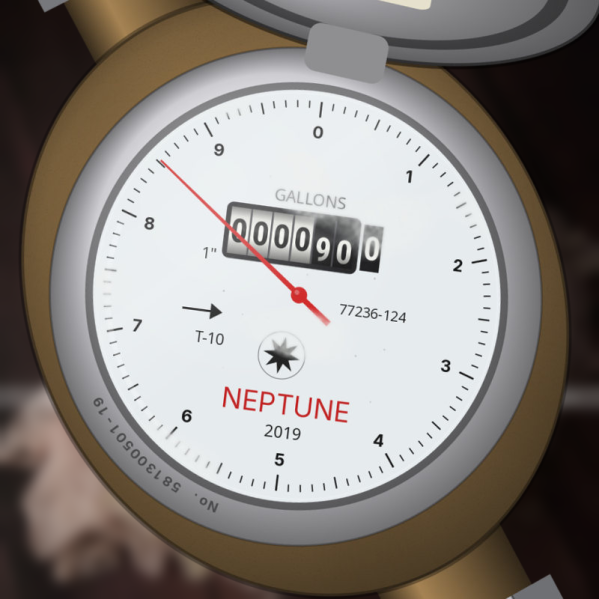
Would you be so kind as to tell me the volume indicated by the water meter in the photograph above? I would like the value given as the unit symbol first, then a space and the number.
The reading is gal 898.5
